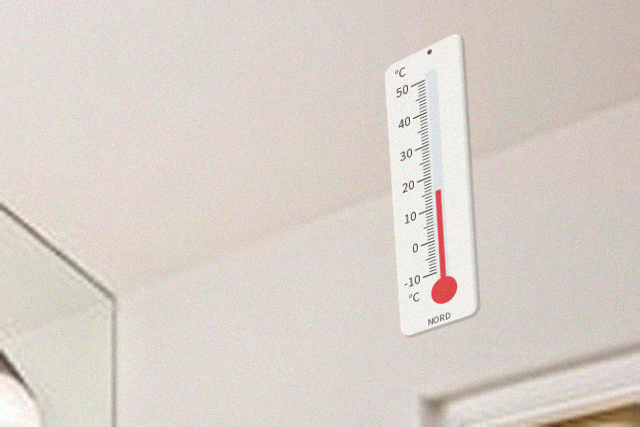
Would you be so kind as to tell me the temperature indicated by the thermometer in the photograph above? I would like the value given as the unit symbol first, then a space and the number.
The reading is °C 15
